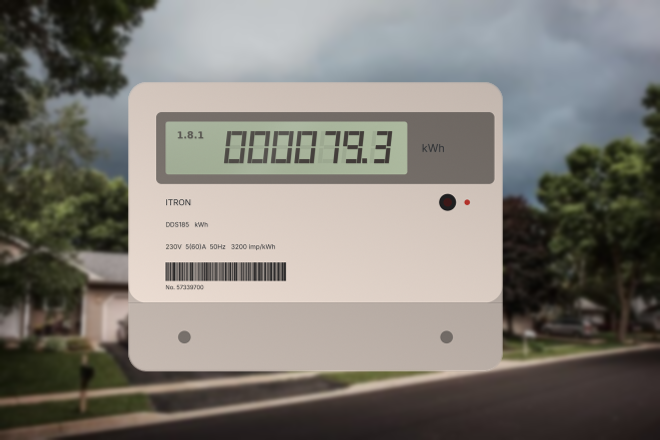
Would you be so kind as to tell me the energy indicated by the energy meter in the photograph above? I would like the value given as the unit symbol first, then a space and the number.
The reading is kWh 79.3
